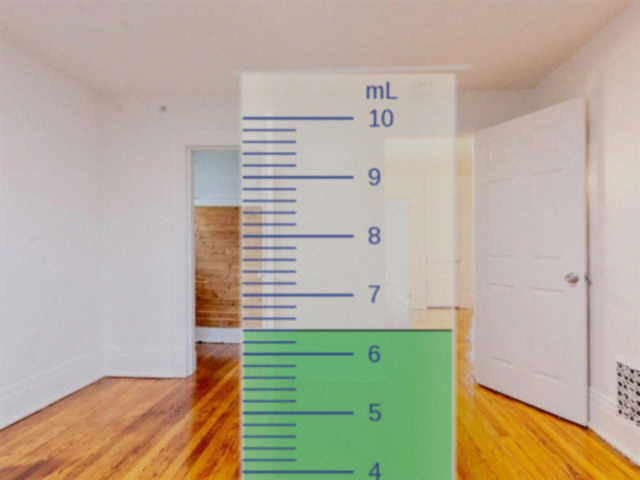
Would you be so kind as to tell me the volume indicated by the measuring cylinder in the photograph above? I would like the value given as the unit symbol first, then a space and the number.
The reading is mL 6.4
